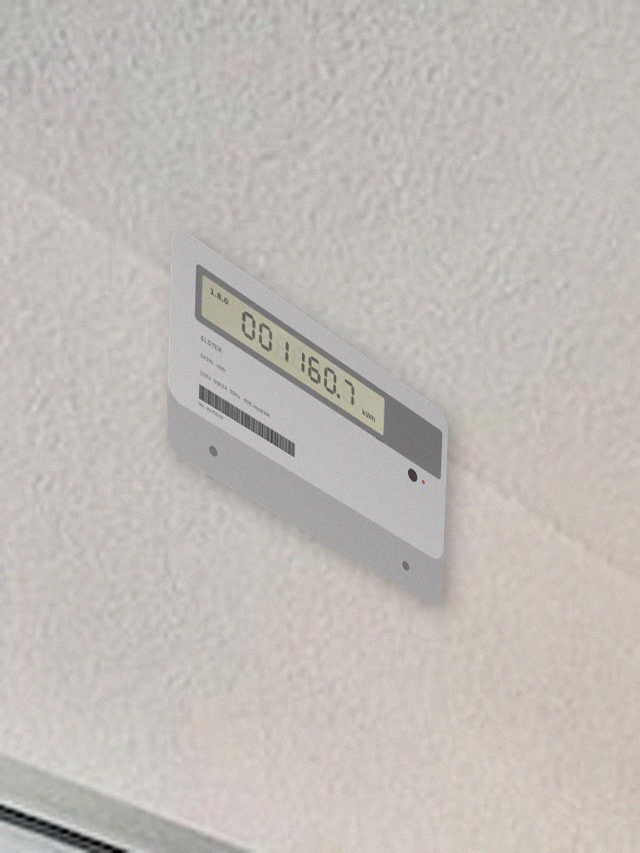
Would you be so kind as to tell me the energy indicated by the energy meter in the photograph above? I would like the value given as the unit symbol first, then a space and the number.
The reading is kWh 1160.7
